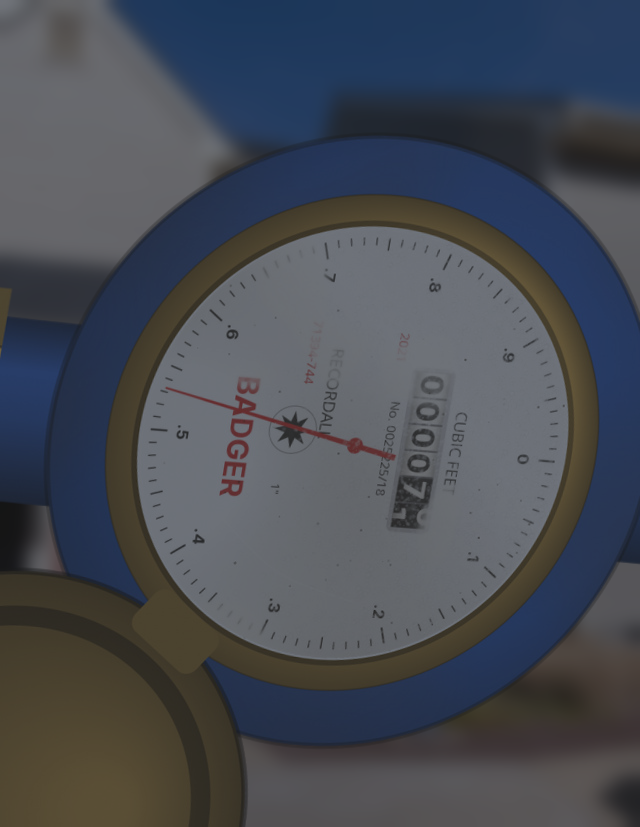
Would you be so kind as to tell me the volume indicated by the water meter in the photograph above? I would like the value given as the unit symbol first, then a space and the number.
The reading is ft³ 70.53
